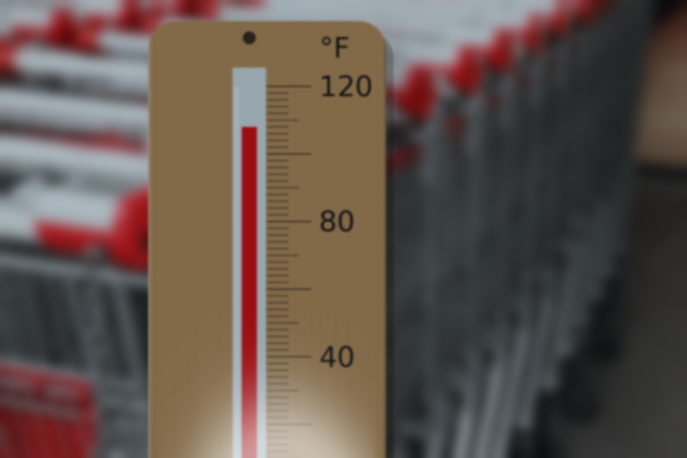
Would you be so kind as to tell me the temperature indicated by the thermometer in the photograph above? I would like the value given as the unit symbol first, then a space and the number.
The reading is °F 108
